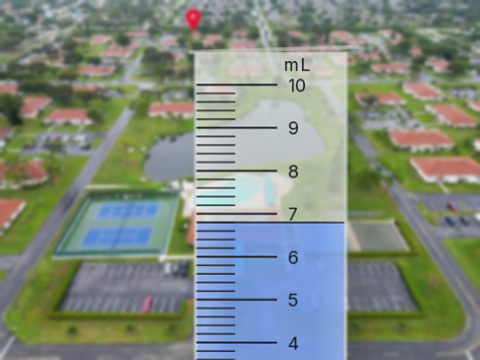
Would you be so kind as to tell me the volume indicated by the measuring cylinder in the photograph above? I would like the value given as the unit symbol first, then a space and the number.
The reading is mL 6.8
